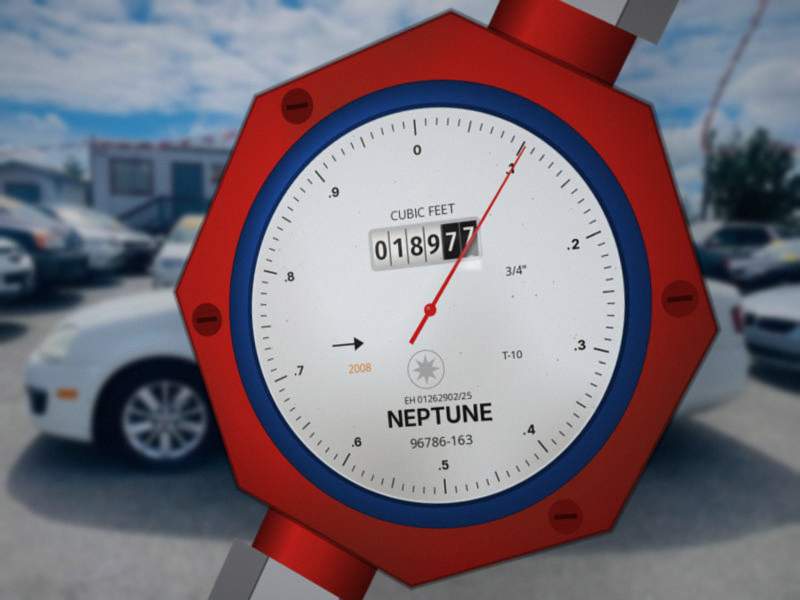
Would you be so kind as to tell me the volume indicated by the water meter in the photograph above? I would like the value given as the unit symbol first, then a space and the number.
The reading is ft³ 18977.10
